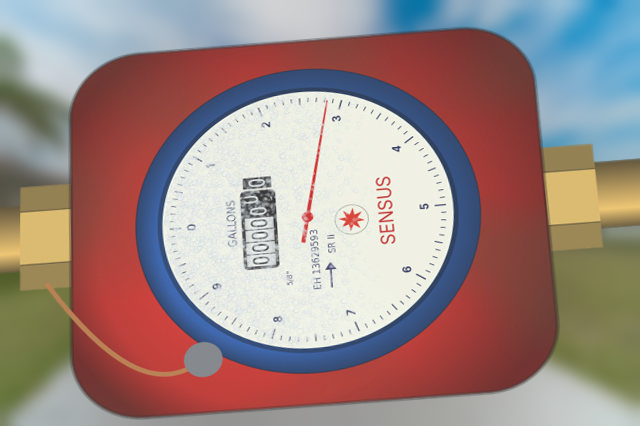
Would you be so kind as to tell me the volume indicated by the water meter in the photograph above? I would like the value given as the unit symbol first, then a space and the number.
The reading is gal 2.8
